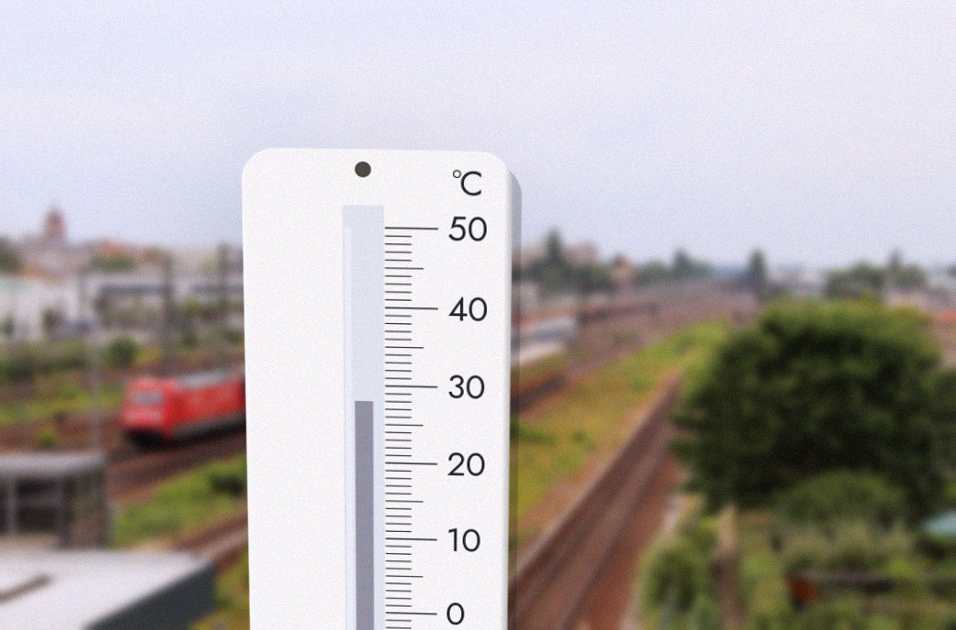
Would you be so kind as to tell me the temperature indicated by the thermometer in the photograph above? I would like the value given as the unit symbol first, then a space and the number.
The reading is °C 28
